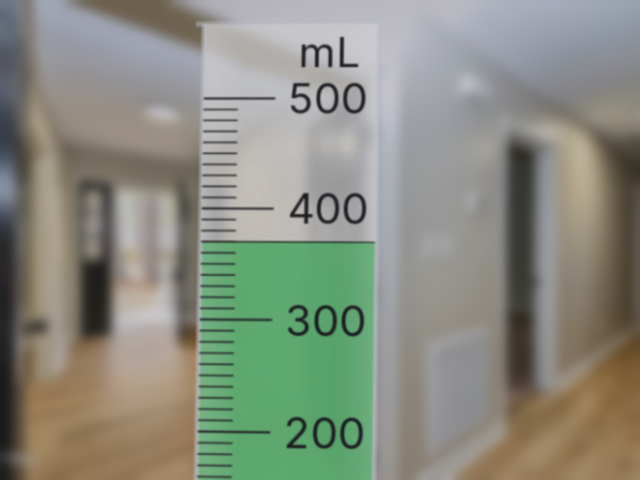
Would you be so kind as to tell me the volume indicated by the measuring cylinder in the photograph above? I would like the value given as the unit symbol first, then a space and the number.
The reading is mL 370
